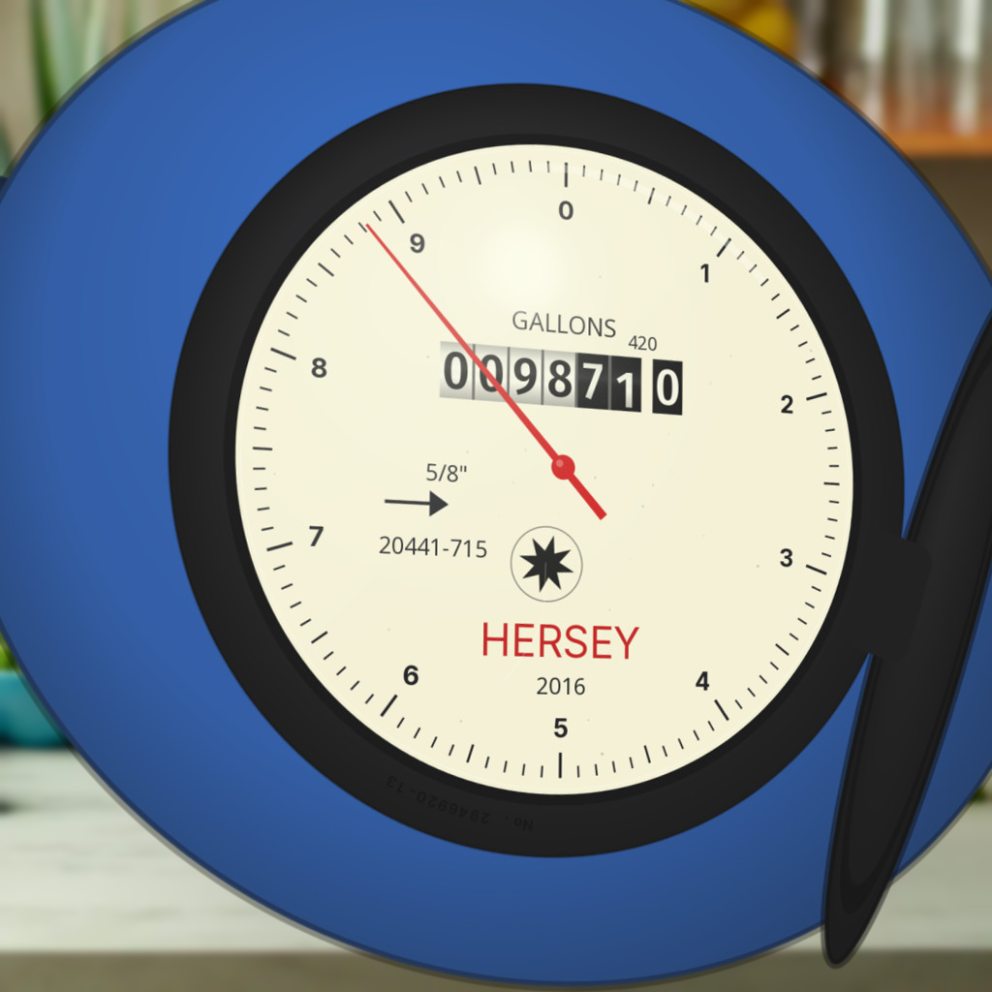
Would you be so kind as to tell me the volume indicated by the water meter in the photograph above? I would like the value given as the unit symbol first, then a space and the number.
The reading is gal 98708.8
